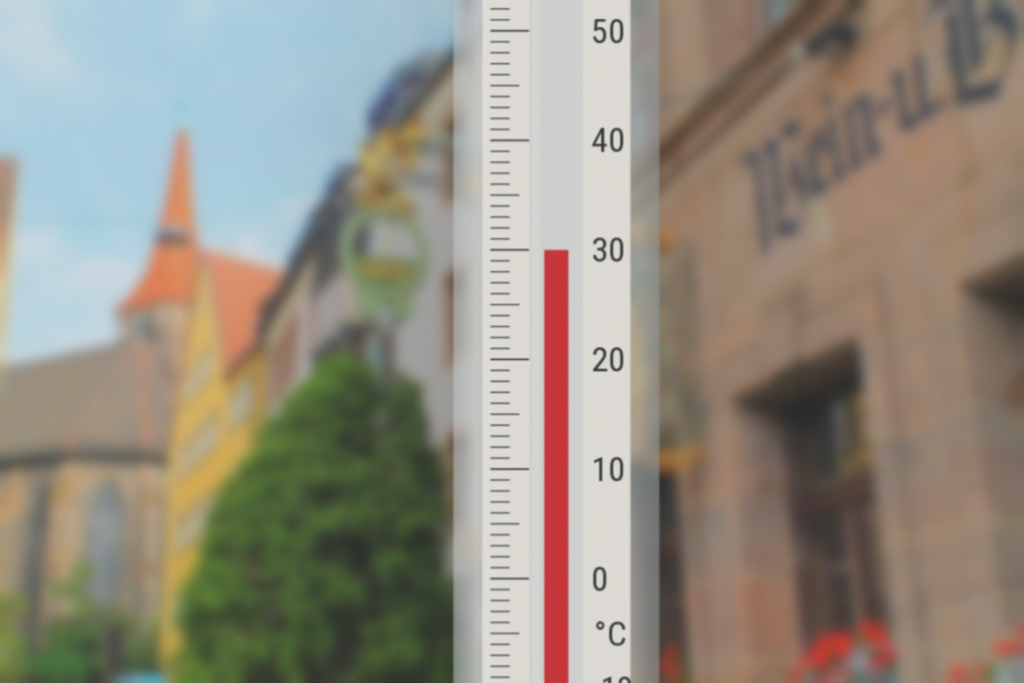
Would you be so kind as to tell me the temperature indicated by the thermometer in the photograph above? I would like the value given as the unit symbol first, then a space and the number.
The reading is °C 30
